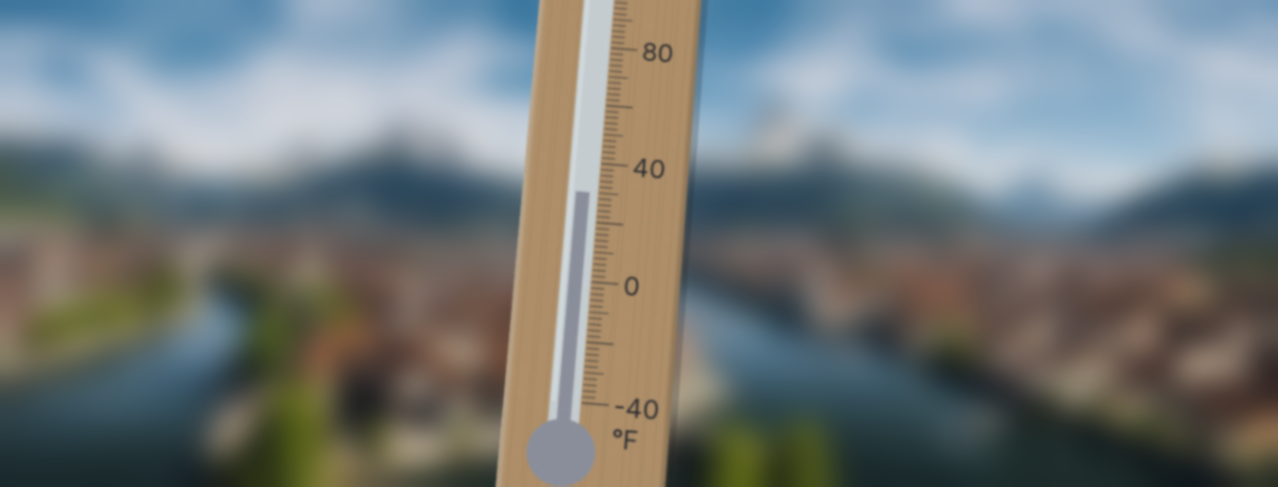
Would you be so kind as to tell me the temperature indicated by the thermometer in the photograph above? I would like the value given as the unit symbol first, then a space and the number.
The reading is °F 30
